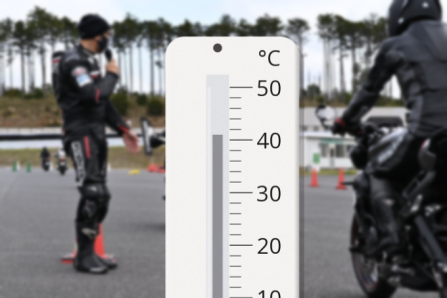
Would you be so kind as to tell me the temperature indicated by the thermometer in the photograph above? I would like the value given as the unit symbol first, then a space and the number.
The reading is °C 41
